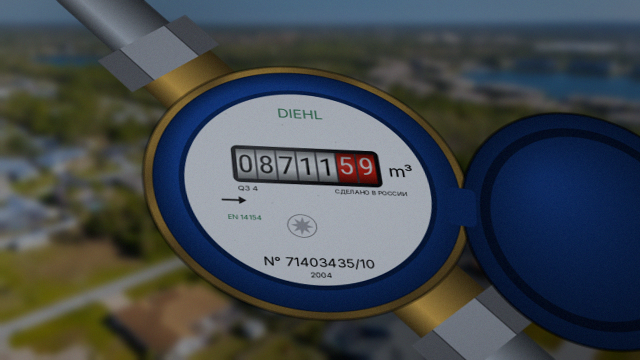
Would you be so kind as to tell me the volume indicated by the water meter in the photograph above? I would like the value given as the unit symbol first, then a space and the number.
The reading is m³ 8711.59
